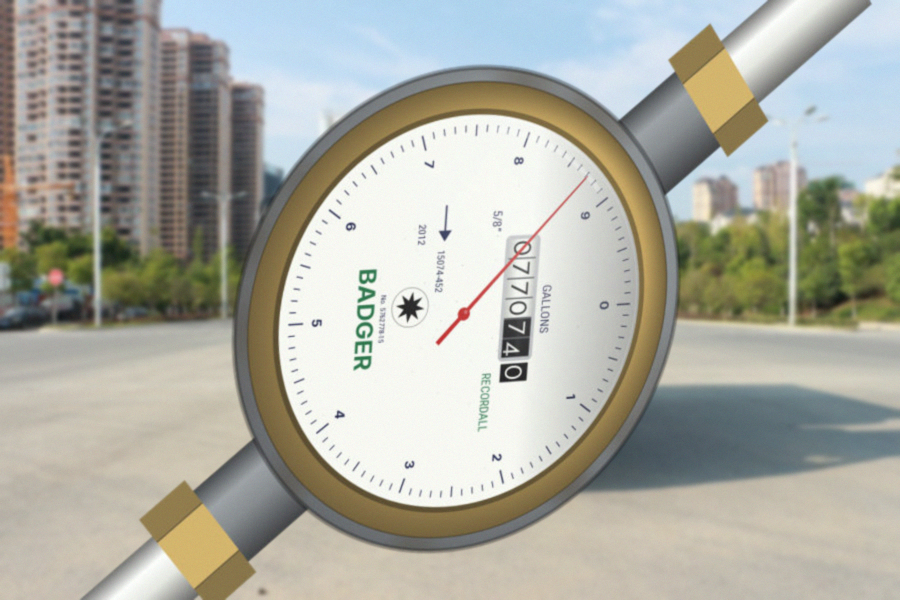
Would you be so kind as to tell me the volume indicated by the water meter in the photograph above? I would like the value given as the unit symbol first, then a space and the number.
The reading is gal 770738.7
